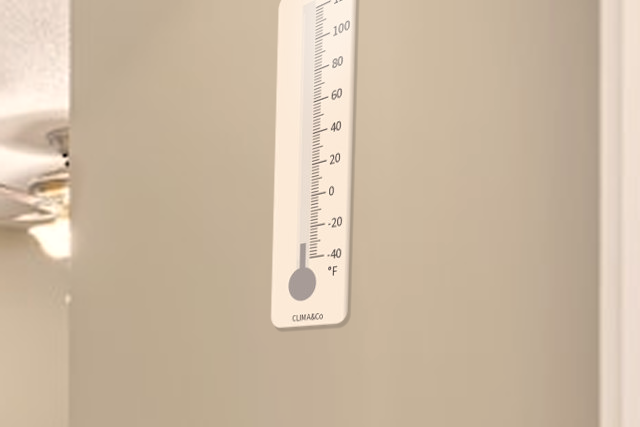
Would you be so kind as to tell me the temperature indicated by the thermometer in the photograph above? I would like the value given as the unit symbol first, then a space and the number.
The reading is °F -30
